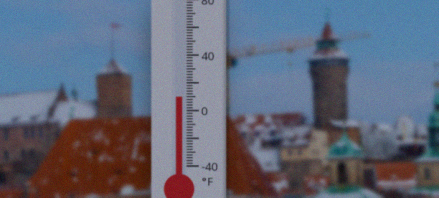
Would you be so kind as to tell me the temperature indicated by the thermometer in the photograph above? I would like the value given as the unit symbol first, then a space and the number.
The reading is °F 10
